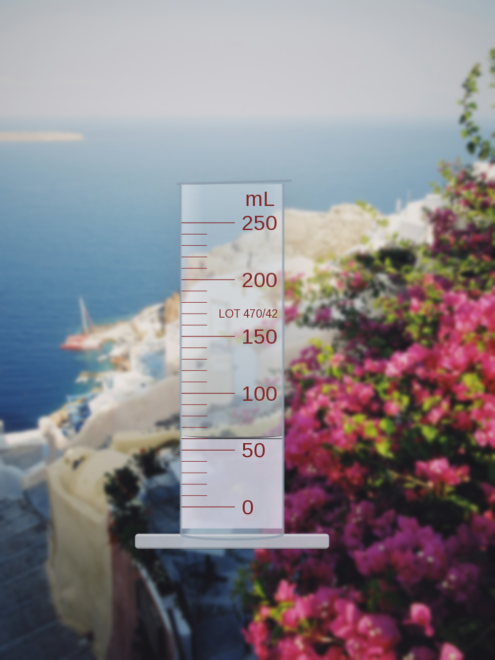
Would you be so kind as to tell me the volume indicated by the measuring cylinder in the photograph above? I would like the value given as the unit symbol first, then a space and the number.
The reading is mL 60
